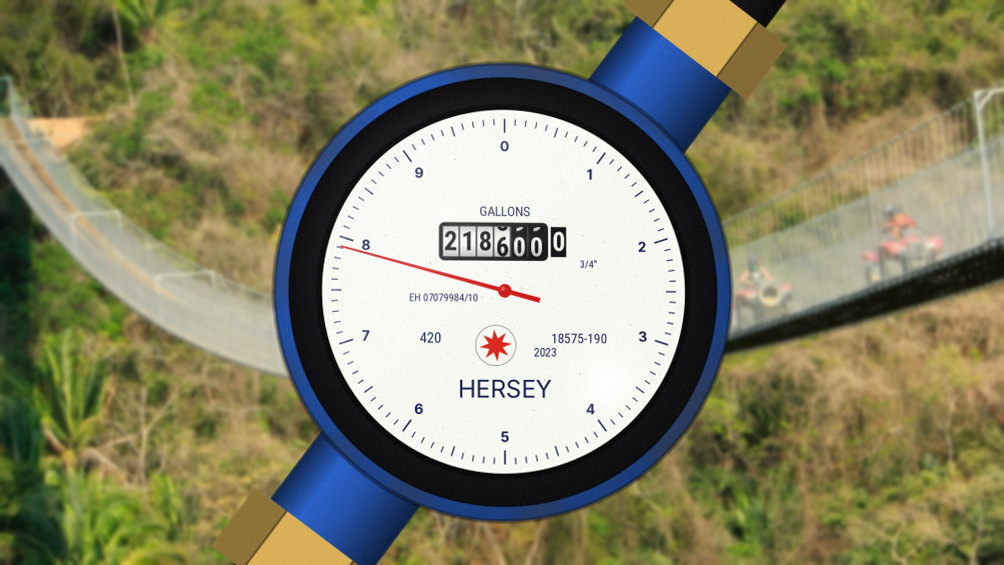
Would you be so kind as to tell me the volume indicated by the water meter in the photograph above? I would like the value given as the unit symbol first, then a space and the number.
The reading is gal 2185997.9
